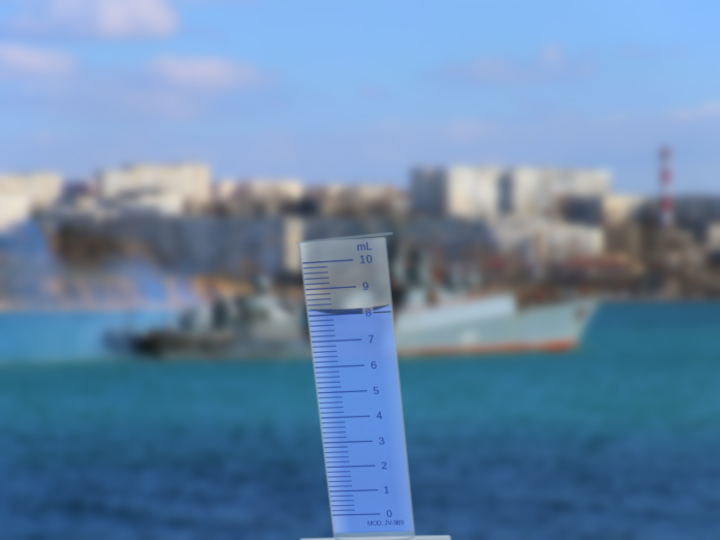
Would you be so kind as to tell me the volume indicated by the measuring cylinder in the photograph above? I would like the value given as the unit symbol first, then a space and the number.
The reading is mL 8
